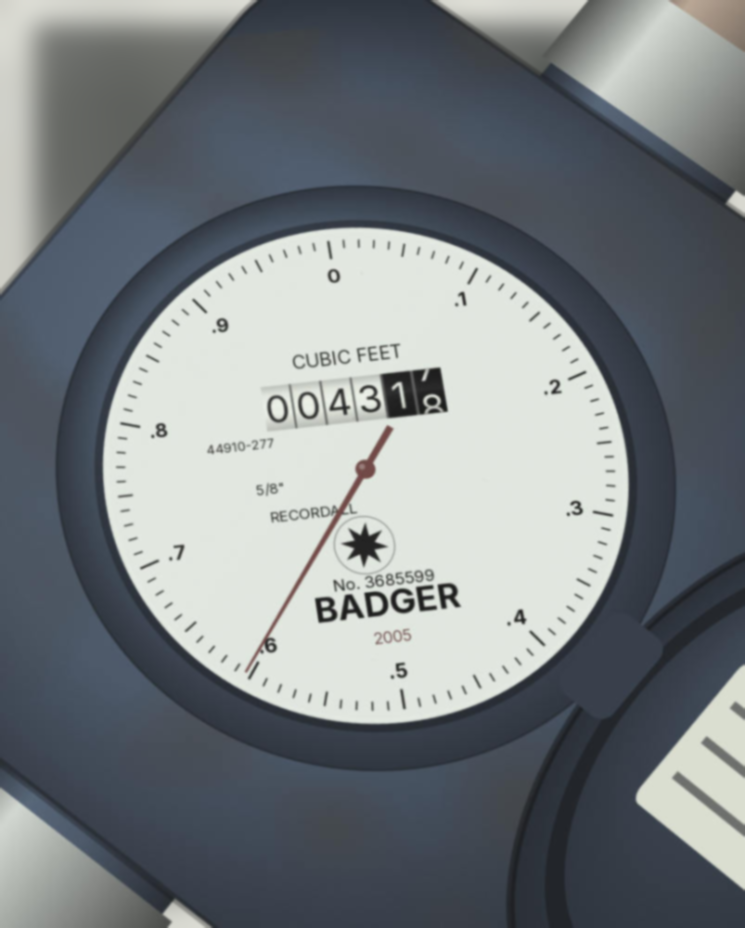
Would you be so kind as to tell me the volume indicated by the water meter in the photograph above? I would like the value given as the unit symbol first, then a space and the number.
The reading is ft³ 4317.60
